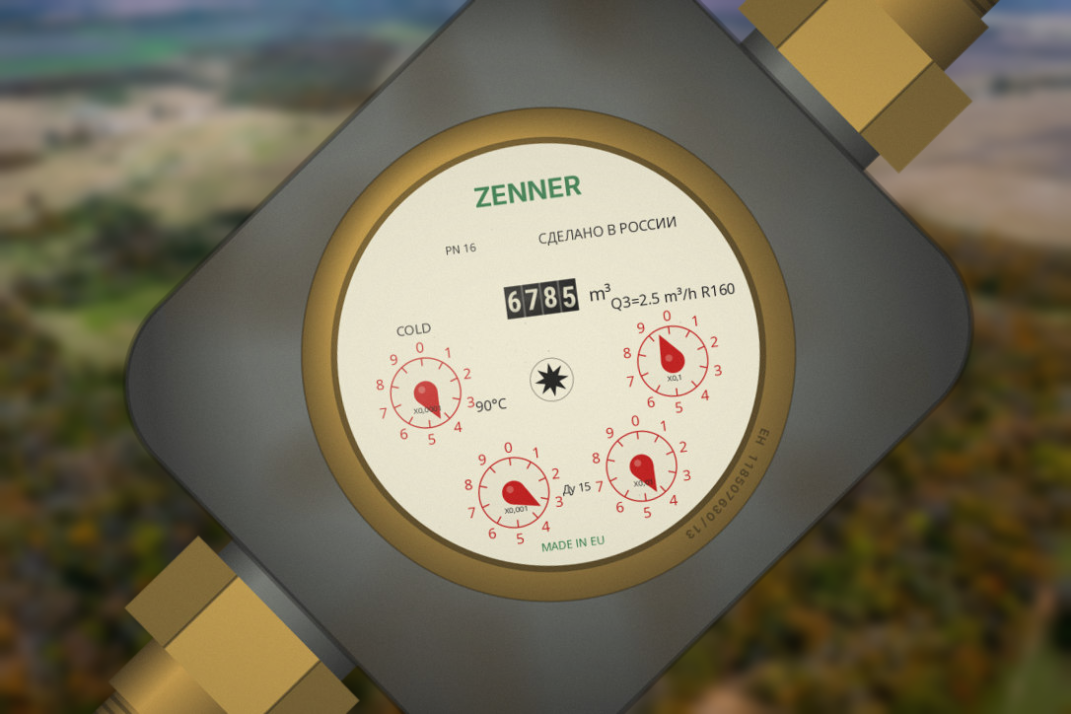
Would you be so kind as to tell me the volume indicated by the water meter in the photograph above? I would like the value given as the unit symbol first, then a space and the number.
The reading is m³ 6784.9434
